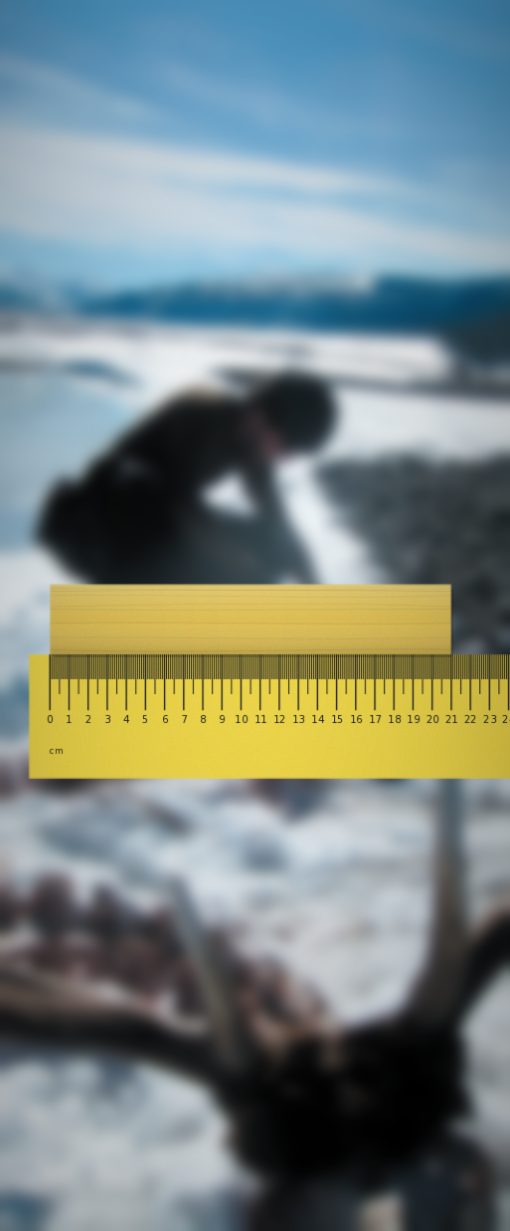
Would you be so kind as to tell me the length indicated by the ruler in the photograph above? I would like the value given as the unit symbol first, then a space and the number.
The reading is cm 21
